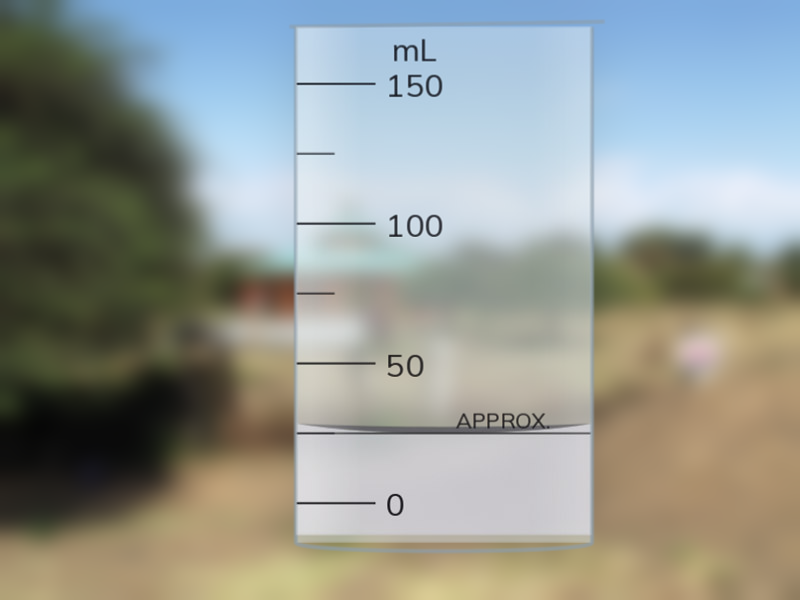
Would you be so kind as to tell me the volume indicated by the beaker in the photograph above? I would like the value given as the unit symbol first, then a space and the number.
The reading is mL 25
